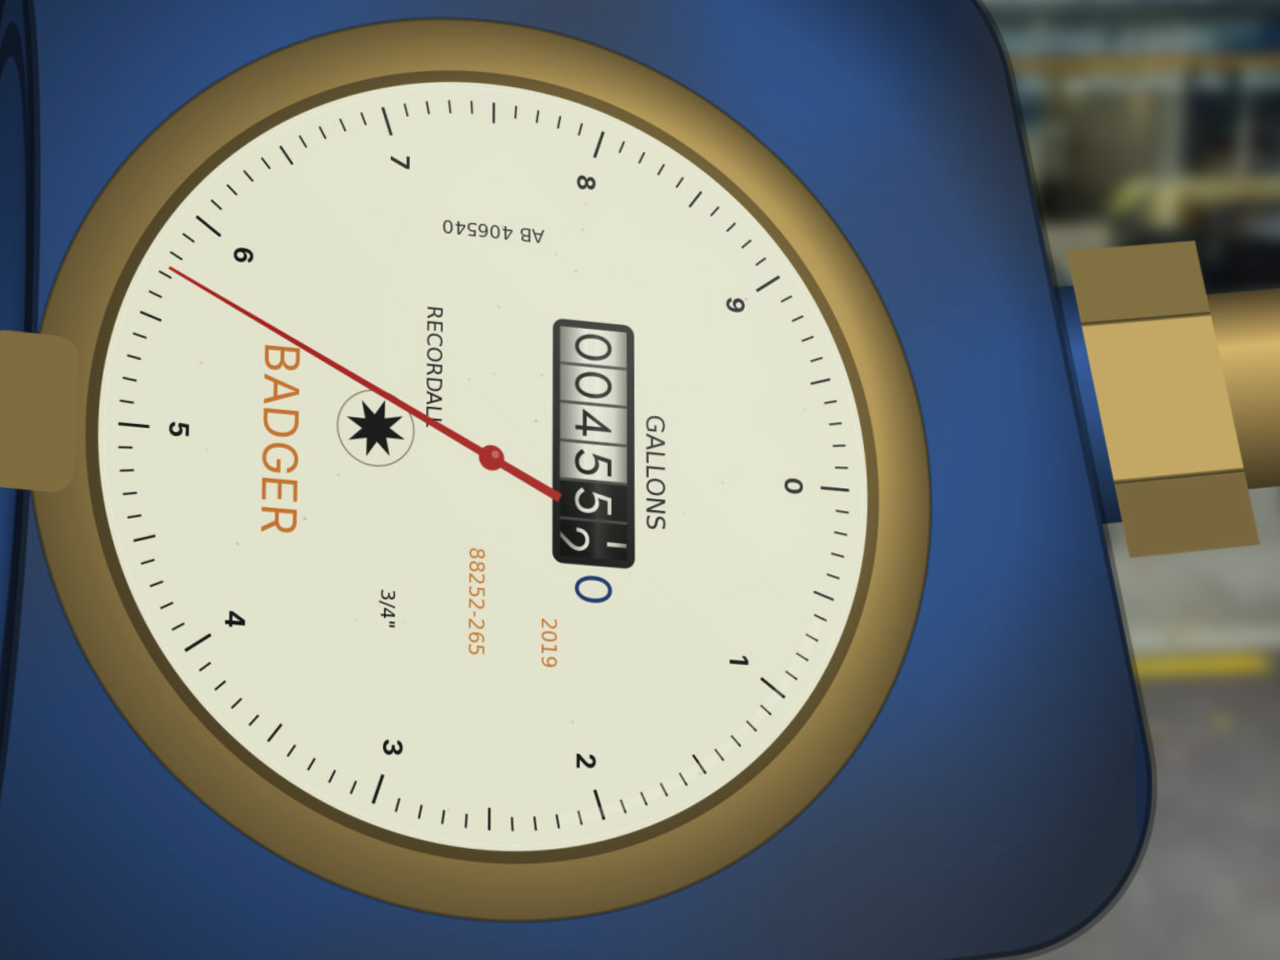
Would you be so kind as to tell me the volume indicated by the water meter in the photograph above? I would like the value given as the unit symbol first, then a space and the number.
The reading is gal 45515.7
